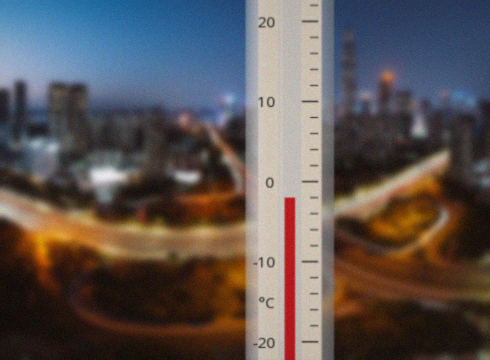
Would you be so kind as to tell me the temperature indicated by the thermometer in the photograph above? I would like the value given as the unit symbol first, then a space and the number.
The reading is °C -2
